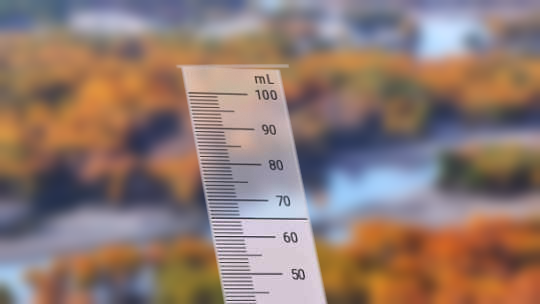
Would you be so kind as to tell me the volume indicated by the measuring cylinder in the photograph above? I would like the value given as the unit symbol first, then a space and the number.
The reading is mL 65
